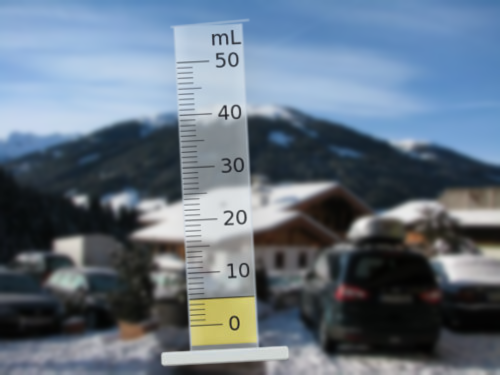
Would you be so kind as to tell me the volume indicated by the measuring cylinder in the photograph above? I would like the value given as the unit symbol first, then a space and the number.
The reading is mL 5
